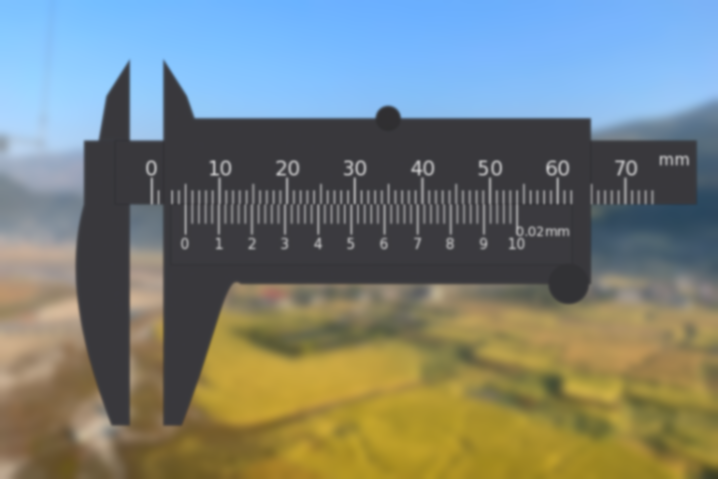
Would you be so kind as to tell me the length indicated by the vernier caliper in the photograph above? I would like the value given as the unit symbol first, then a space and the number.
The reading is mm 5.0
